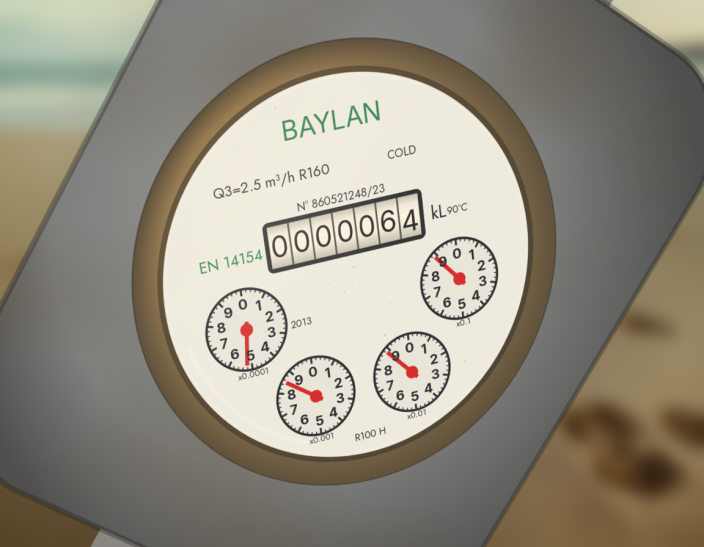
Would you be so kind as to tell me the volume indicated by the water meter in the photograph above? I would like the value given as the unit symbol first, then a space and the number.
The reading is kL 63.8885
